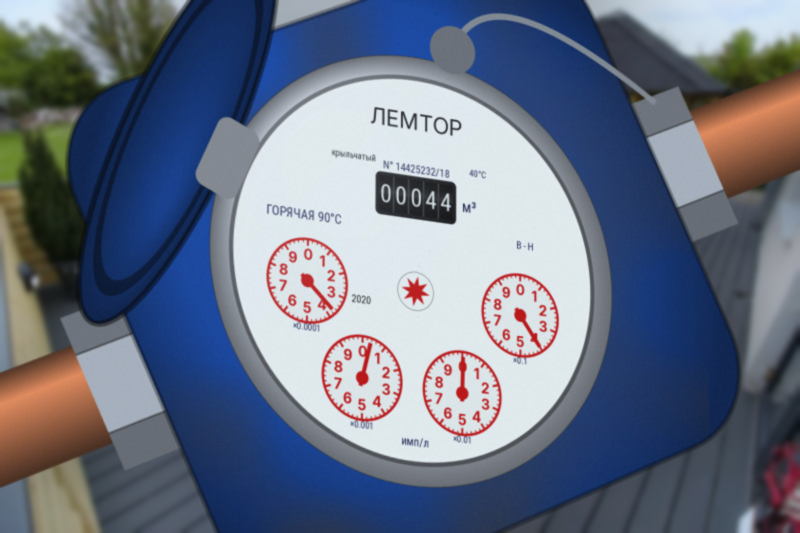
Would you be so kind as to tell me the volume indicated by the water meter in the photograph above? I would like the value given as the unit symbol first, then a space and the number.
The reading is m³ 44.4003
